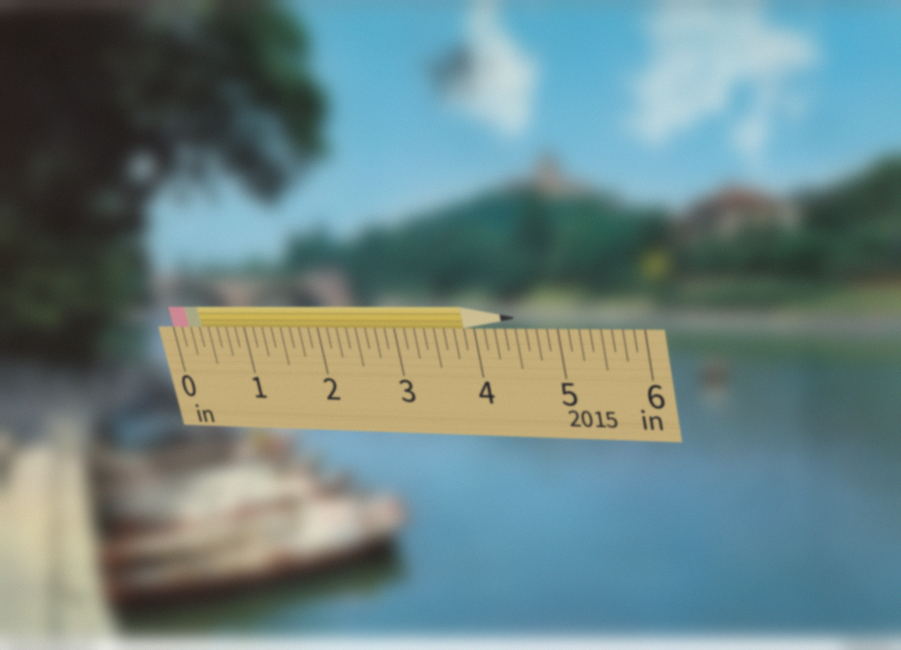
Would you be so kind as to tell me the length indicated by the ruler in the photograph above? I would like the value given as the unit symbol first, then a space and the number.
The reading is in 4.5
